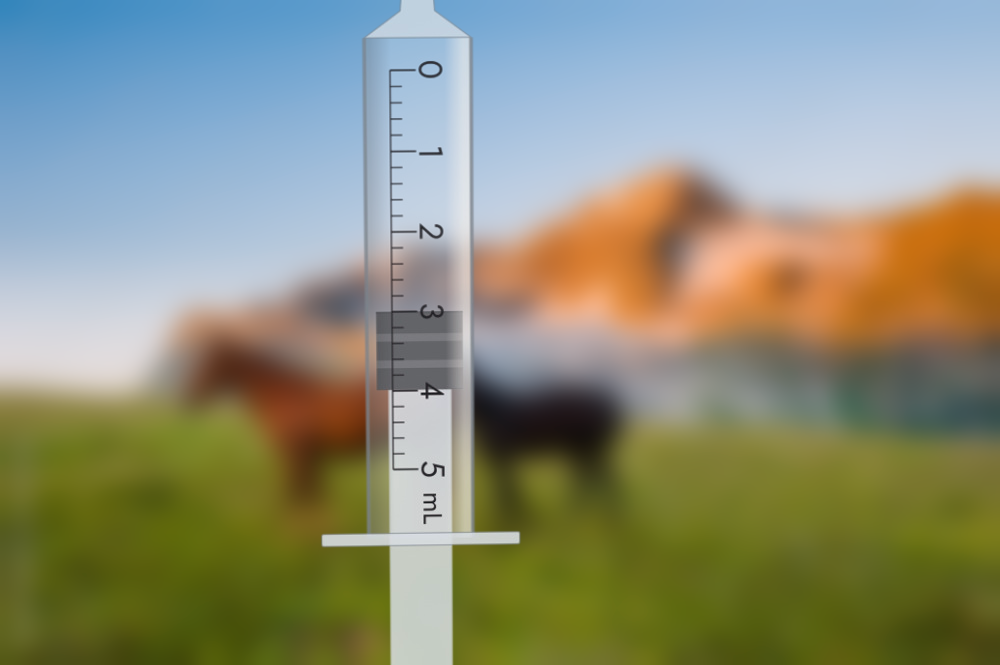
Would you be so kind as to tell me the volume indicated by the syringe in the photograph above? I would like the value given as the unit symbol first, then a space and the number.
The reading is mL 3
